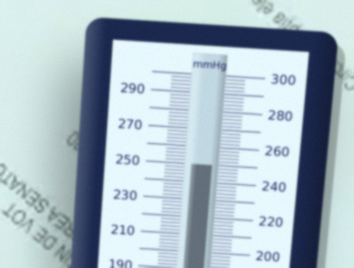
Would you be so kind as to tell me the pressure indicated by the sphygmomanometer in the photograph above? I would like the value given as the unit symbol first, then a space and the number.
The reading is mmHg 250
